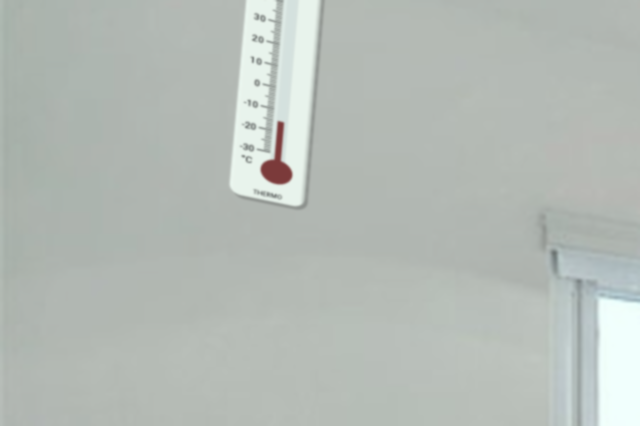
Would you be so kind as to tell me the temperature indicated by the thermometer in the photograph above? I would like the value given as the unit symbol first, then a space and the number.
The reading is °C -15
